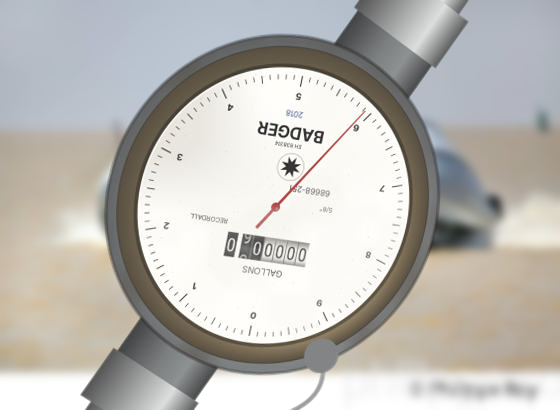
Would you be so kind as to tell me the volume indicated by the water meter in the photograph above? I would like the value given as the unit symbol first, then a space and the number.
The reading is gal 55.9
